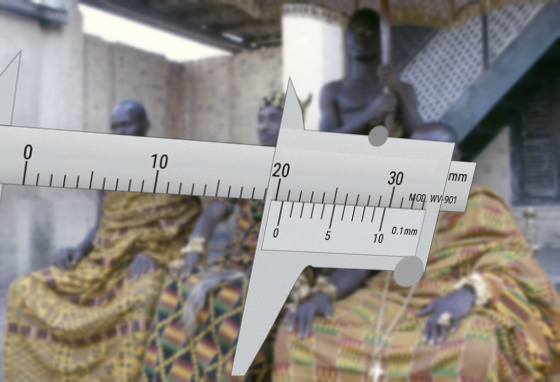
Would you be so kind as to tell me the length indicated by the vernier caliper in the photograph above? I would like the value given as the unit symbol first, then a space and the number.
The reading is mm 20.6
